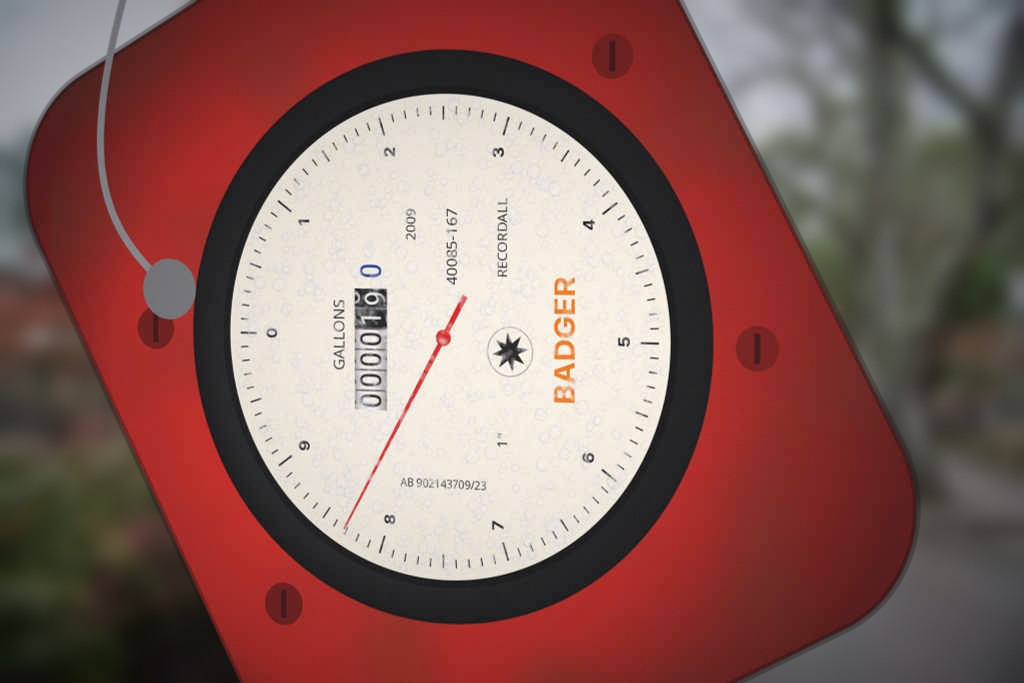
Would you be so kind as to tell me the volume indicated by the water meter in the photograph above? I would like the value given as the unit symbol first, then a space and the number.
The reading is gal 188.3
